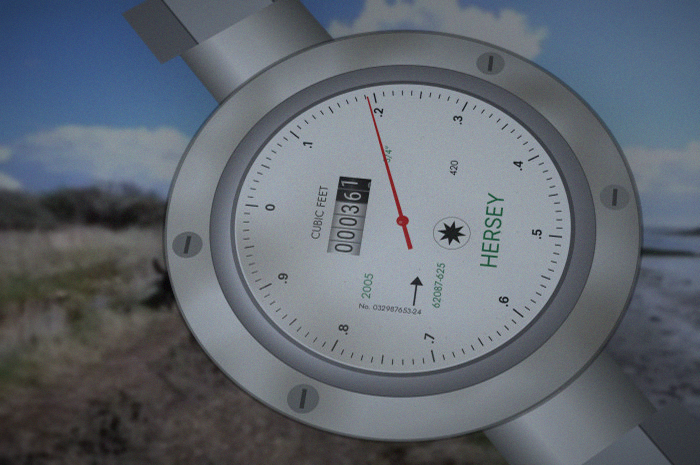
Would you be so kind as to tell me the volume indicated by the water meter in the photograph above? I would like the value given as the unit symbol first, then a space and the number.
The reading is ft³ 361.19
